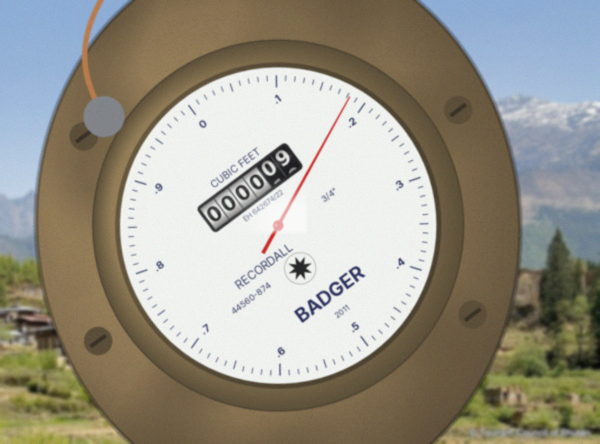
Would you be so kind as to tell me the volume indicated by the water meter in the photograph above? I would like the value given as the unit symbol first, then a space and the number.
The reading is ft³ 9.18
